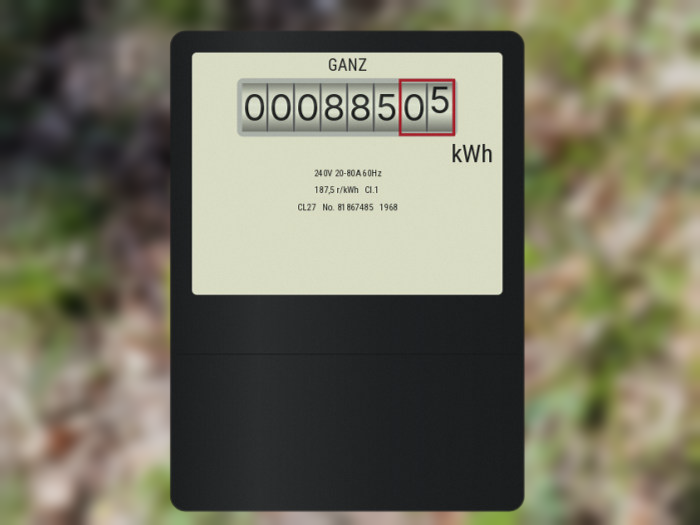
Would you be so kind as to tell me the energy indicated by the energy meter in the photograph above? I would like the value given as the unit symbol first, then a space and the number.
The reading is kWh 885.05
